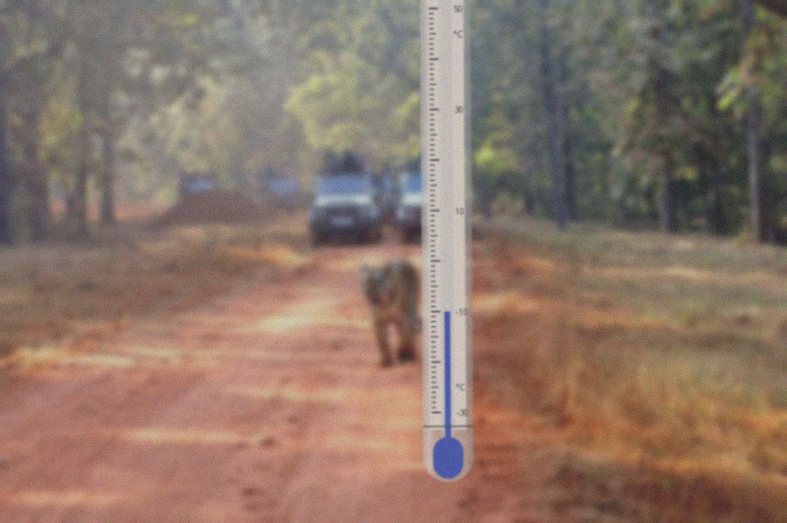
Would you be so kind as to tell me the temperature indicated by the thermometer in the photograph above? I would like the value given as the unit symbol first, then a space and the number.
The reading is °C -10
